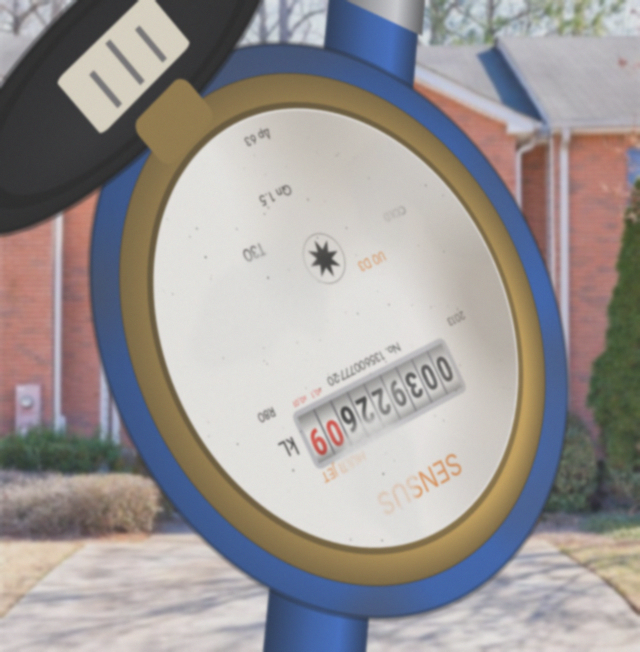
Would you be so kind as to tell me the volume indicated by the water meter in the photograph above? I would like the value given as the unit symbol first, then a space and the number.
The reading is kL 39226.09
